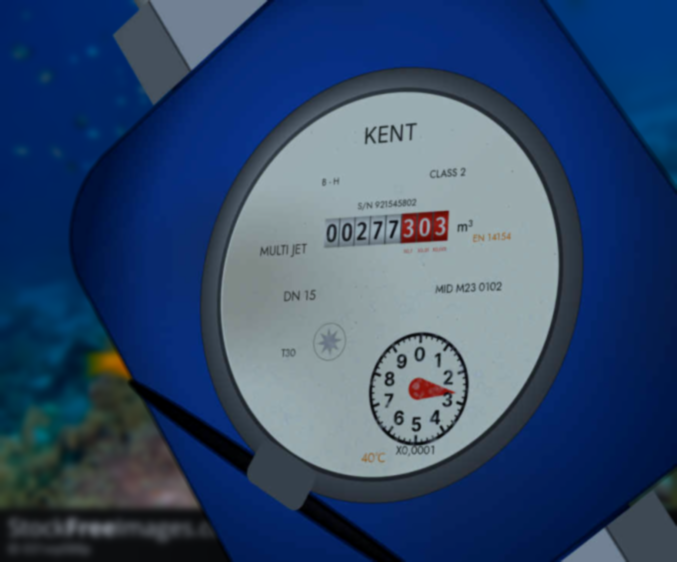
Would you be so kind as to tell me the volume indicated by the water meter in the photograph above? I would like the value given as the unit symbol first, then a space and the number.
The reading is m³ 277.3032
